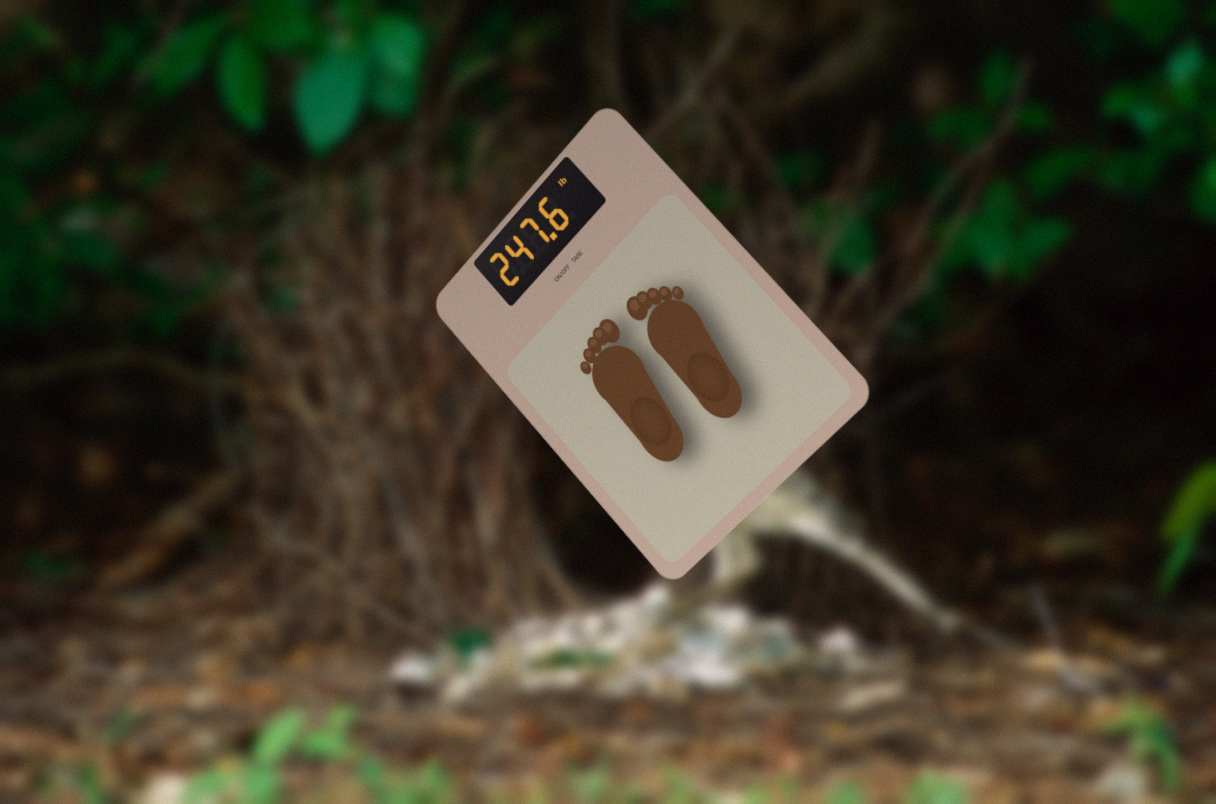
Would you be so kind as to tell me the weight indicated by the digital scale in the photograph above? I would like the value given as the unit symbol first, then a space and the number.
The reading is lb 247.6
